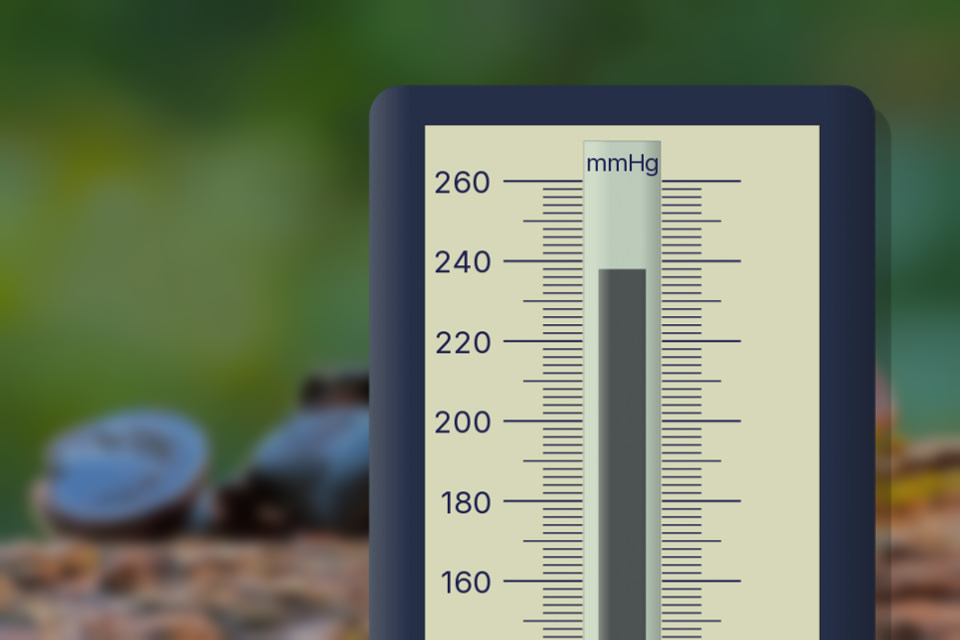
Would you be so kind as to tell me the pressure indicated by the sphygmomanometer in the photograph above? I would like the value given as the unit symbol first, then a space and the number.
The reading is mmHg 238
